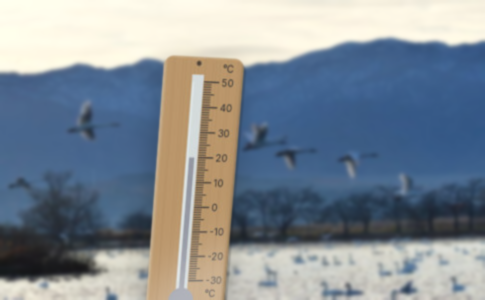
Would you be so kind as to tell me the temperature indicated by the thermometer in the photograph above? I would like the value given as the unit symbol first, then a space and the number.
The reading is °C 20
